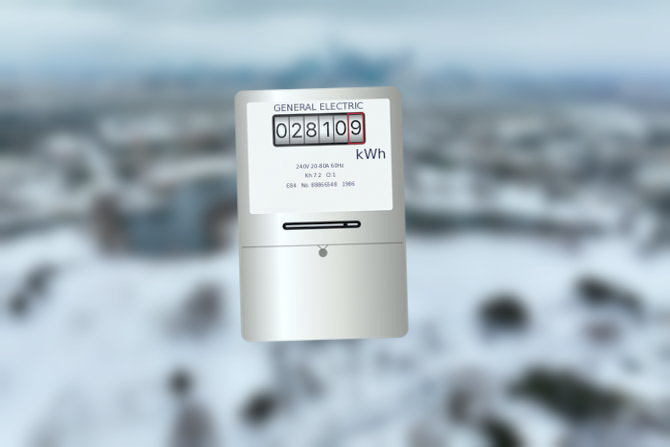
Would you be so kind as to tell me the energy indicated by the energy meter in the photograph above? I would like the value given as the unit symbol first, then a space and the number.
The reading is kWh 2810.9
